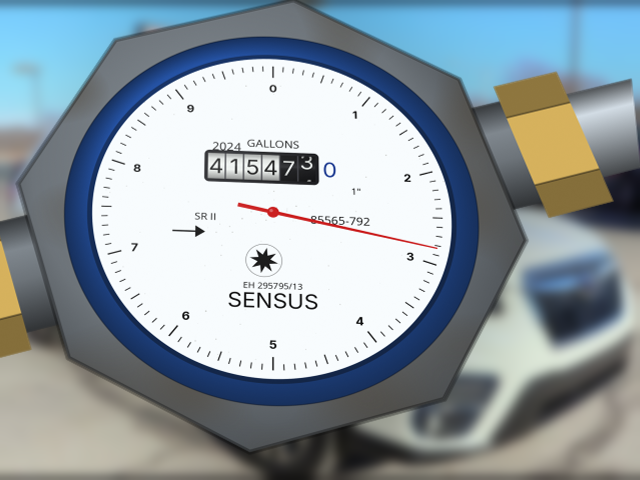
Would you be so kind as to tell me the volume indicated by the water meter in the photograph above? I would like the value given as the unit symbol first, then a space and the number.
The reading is gal 4154732.8
